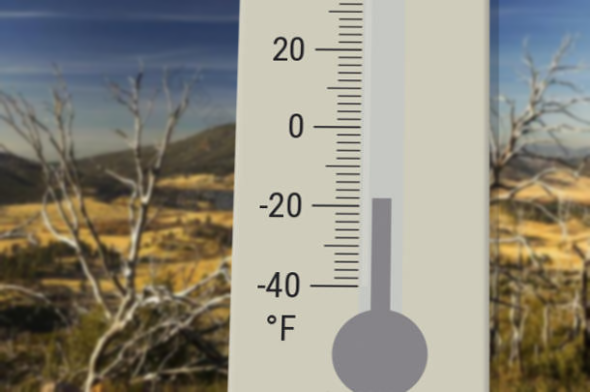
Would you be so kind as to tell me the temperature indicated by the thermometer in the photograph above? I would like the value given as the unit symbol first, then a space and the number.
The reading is °F -18
